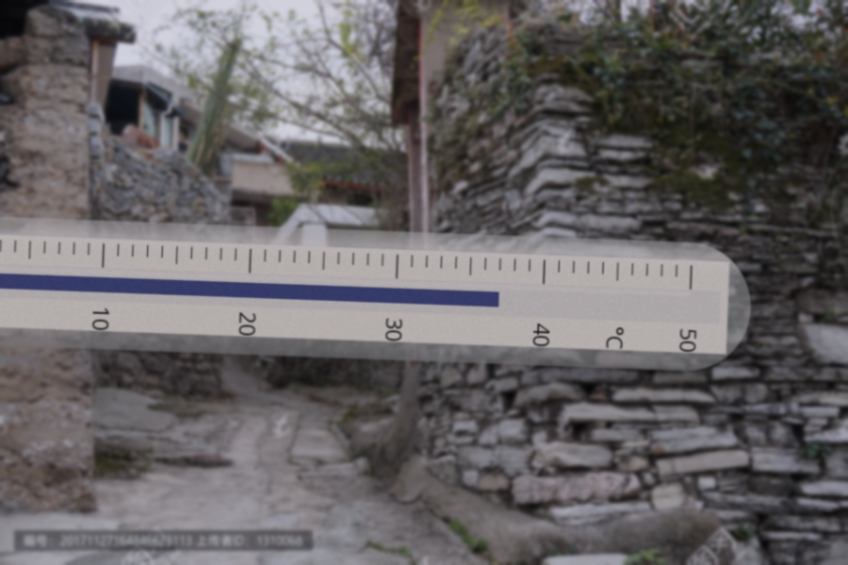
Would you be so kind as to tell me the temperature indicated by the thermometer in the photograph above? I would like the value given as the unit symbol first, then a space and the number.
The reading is °C 37
